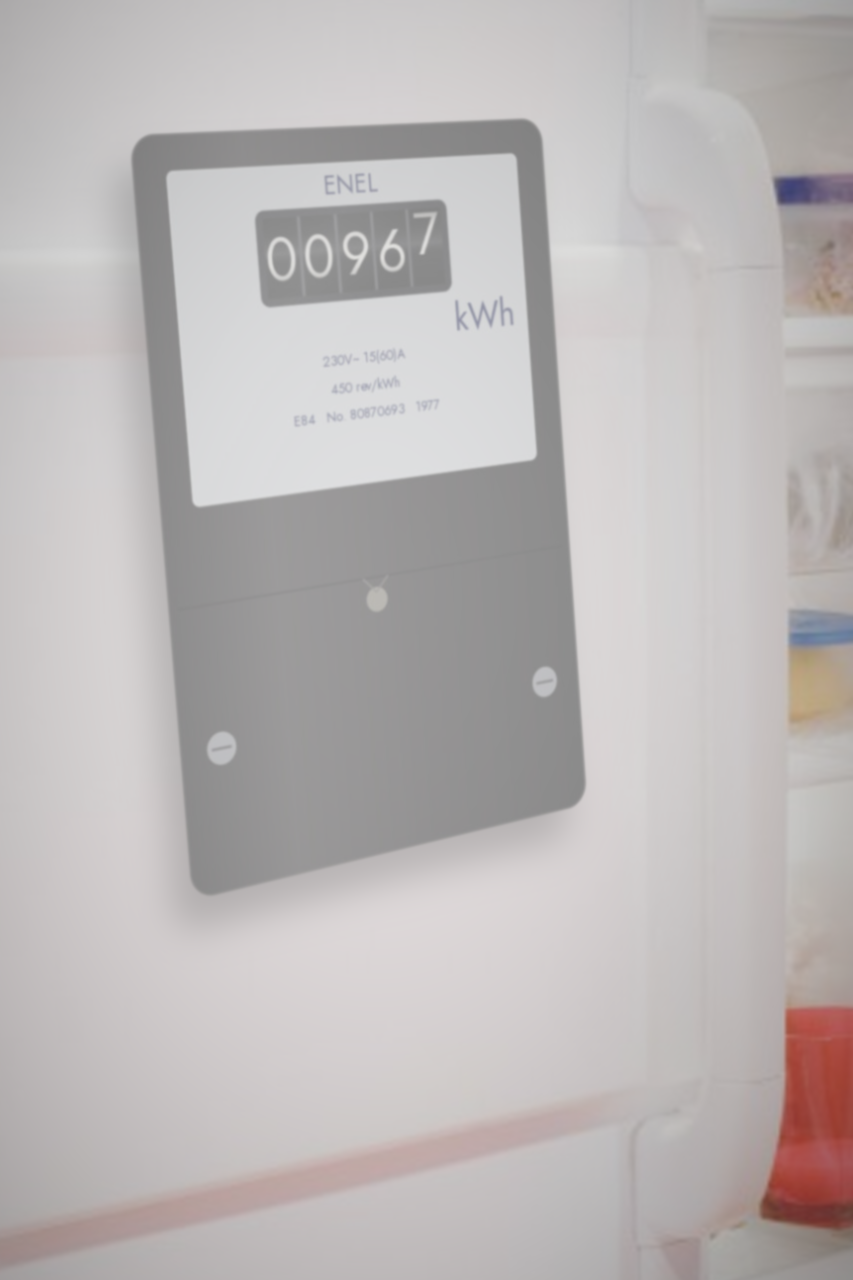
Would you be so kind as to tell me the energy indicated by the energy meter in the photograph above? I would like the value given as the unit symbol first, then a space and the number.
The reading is kWh 967
